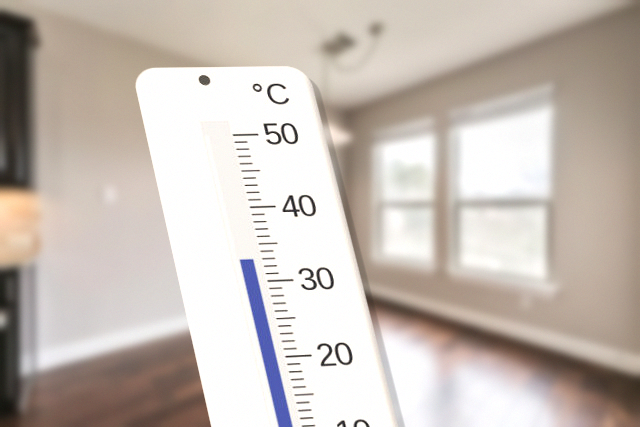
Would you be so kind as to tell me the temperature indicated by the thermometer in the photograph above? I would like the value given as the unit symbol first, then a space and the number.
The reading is °C 33
